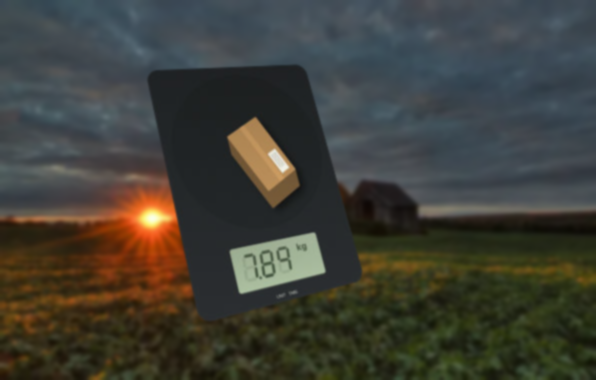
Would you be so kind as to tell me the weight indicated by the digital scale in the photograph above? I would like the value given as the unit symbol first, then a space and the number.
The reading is kg 7.89
